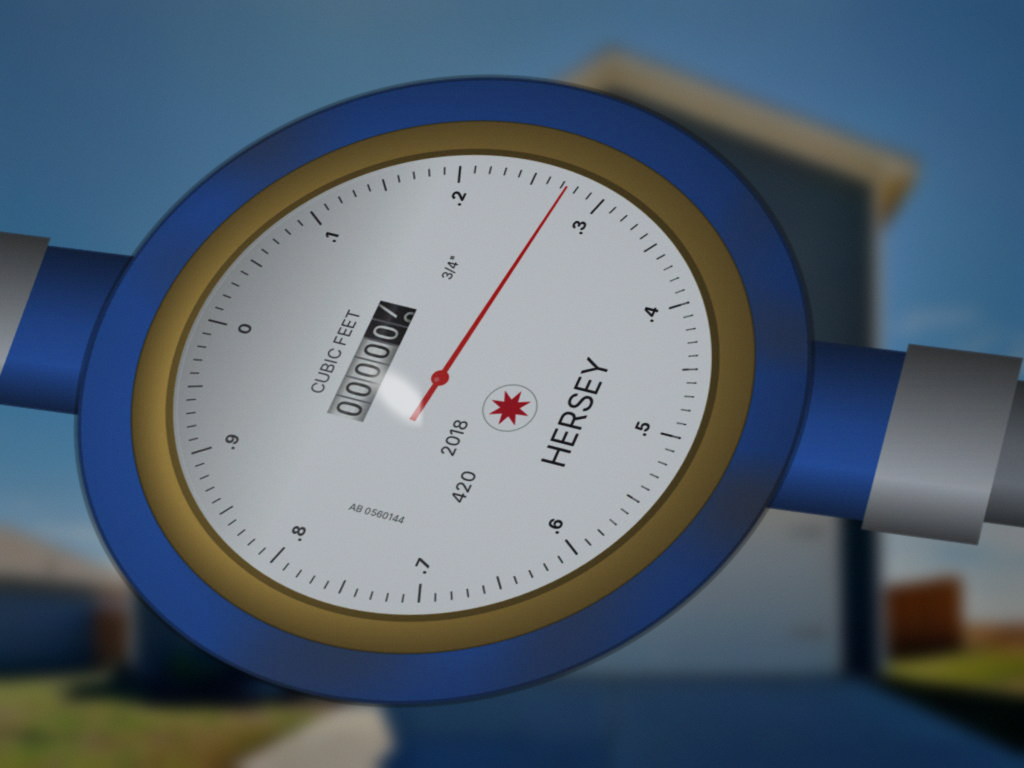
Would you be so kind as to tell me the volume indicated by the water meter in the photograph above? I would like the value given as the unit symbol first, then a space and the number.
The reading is ft³ 7.27
